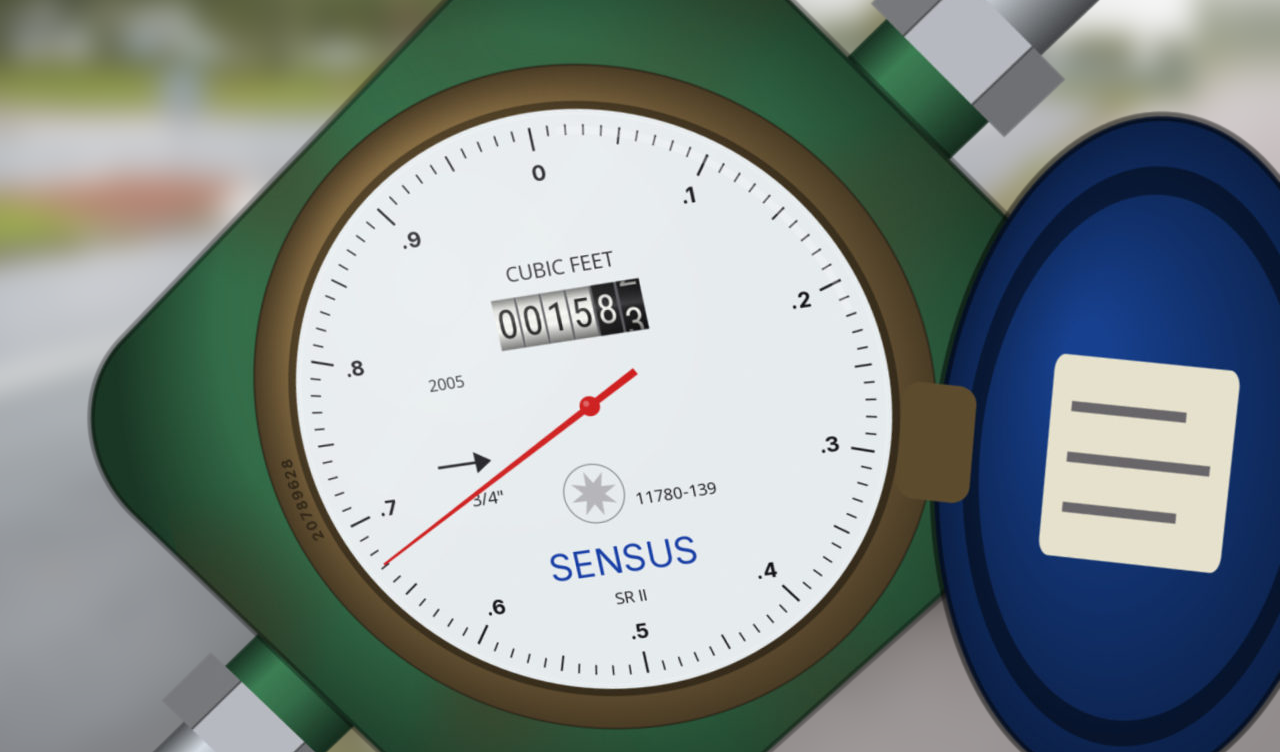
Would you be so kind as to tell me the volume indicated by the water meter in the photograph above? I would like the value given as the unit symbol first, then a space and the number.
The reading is ft³ 1582.67
